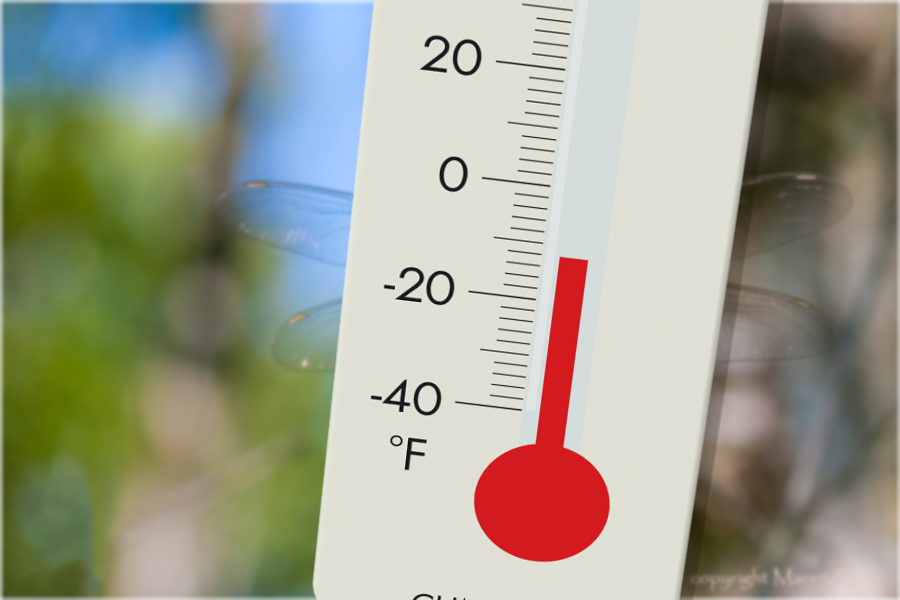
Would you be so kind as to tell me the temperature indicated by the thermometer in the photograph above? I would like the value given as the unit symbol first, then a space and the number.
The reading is °F -12
